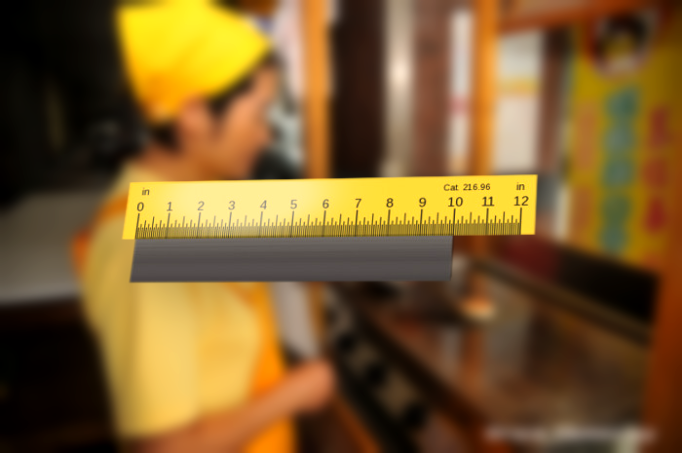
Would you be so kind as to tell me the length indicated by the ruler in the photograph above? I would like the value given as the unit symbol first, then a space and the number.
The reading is in 10
